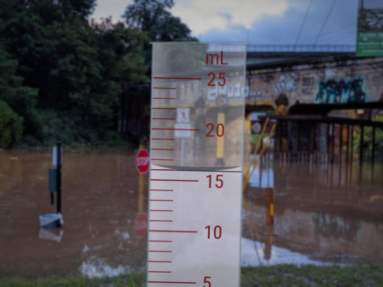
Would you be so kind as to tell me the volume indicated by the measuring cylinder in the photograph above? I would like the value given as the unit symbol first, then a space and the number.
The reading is mL 16
